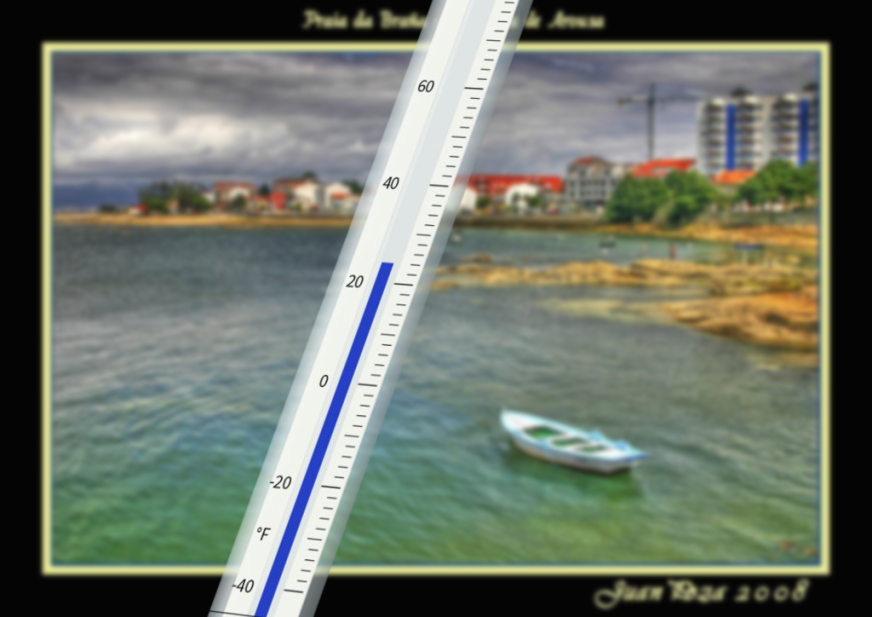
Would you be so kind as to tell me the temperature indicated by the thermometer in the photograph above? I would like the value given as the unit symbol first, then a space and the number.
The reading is °F 24
